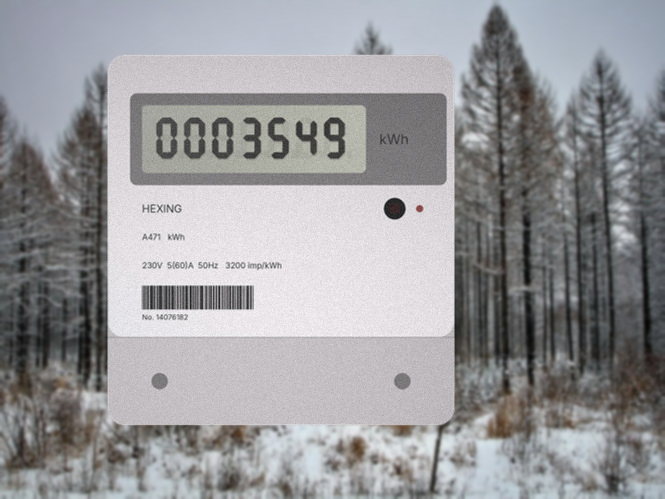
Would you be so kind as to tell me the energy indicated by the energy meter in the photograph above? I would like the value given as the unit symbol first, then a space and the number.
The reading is kWh 3549
